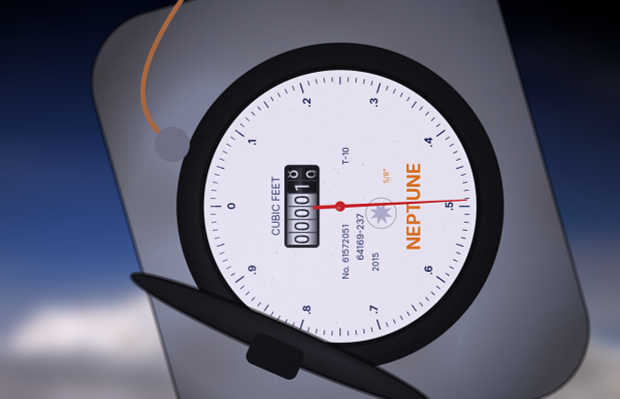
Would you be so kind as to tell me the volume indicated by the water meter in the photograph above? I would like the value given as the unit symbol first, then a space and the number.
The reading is ft³ 18.49
